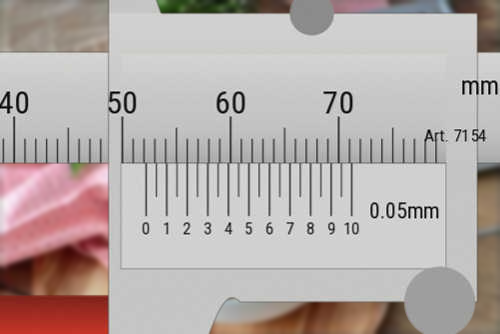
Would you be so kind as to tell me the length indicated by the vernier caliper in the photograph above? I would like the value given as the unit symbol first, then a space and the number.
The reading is mm 52.2
